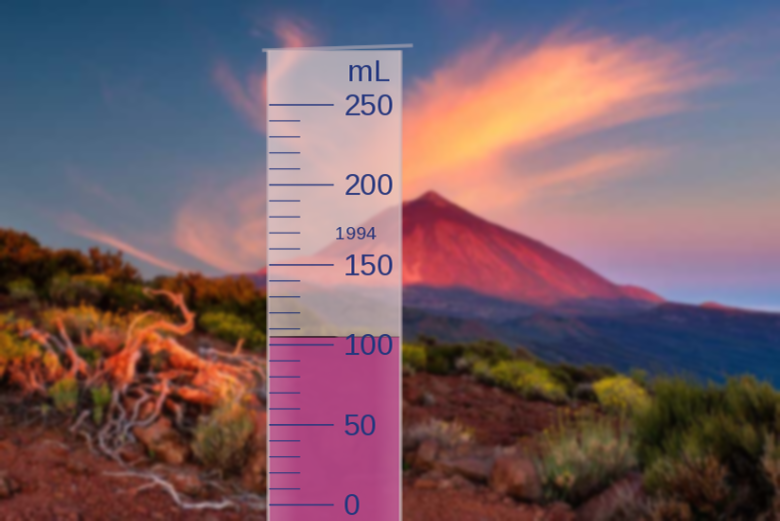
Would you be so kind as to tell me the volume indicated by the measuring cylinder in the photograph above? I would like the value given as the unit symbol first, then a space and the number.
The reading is mL 105
